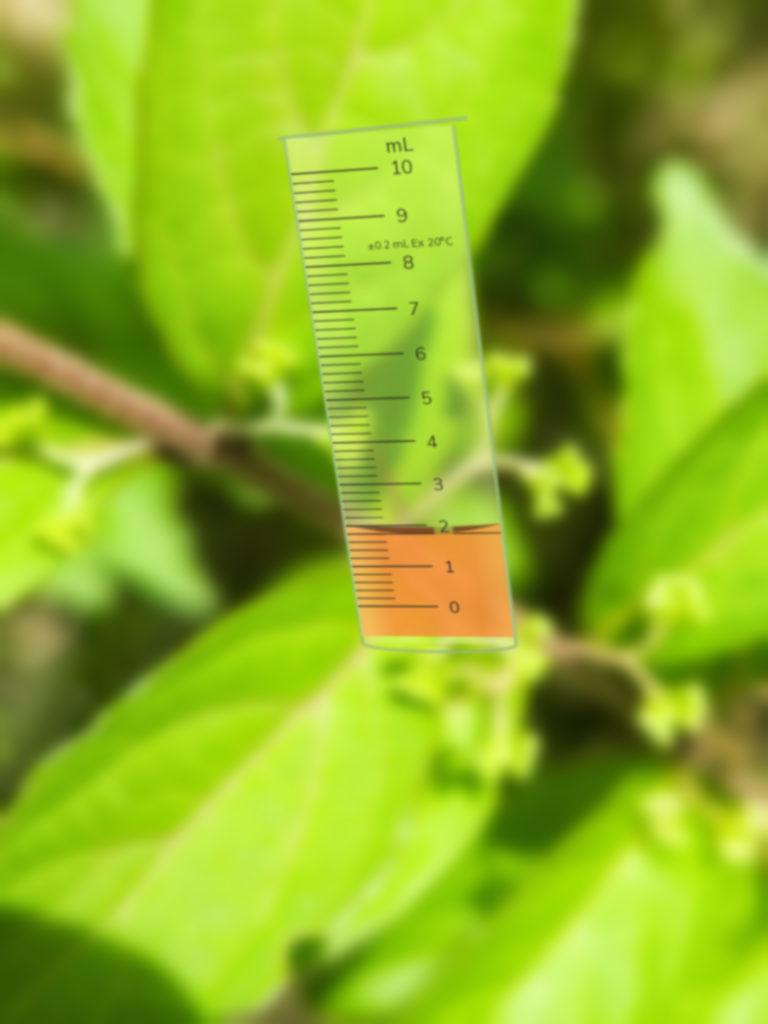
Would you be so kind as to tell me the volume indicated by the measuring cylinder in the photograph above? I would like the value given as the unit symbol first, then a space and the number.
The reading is mL 1.8
